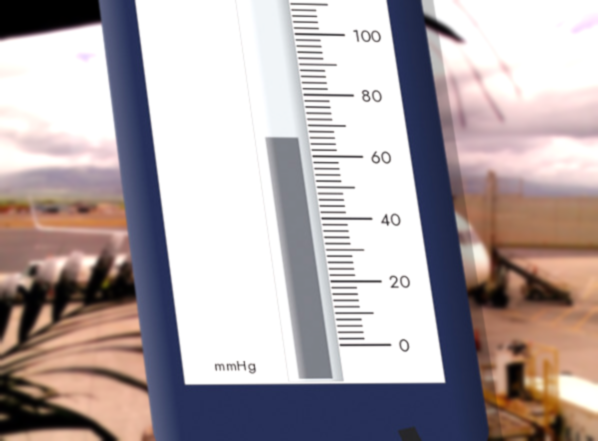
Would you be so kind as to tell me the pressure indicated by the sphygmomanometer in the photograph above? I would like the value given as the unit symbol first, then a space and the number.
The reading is mmHg 66
